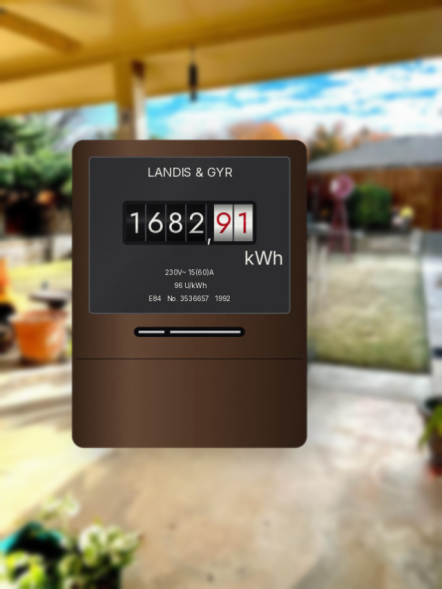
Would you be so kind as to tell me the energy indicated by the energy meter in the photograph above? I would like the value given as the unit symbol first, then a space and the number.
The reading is kWh 1682.91
